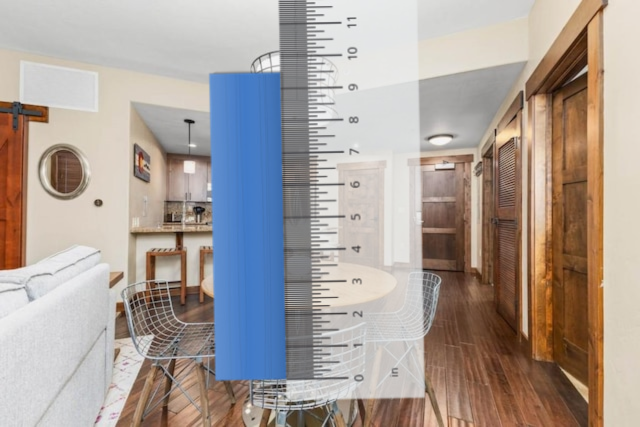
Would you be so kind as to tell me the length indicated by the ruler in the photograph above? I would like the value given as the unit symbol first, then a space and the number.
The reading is in 9.5
